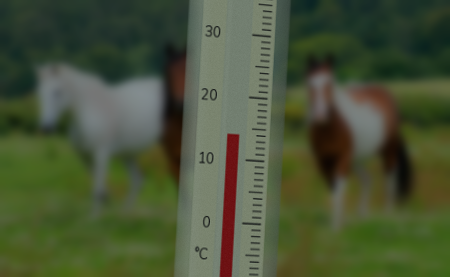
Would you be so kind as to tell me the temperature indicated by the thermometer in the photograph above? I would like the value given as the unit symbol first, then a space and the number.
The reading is °C 14
